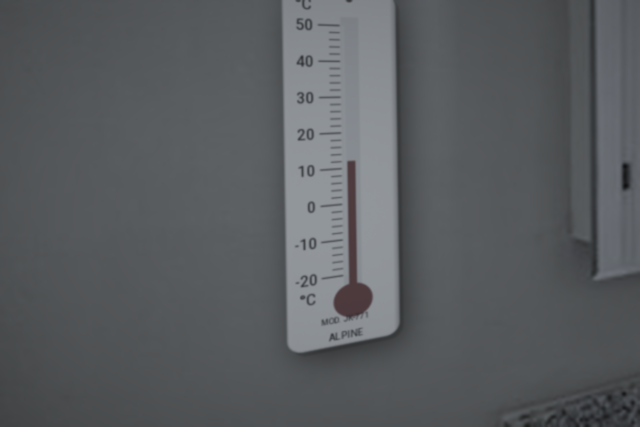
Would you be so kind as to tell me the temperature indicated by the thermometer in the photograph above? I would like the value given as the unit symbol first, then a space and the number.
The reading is °C 12
